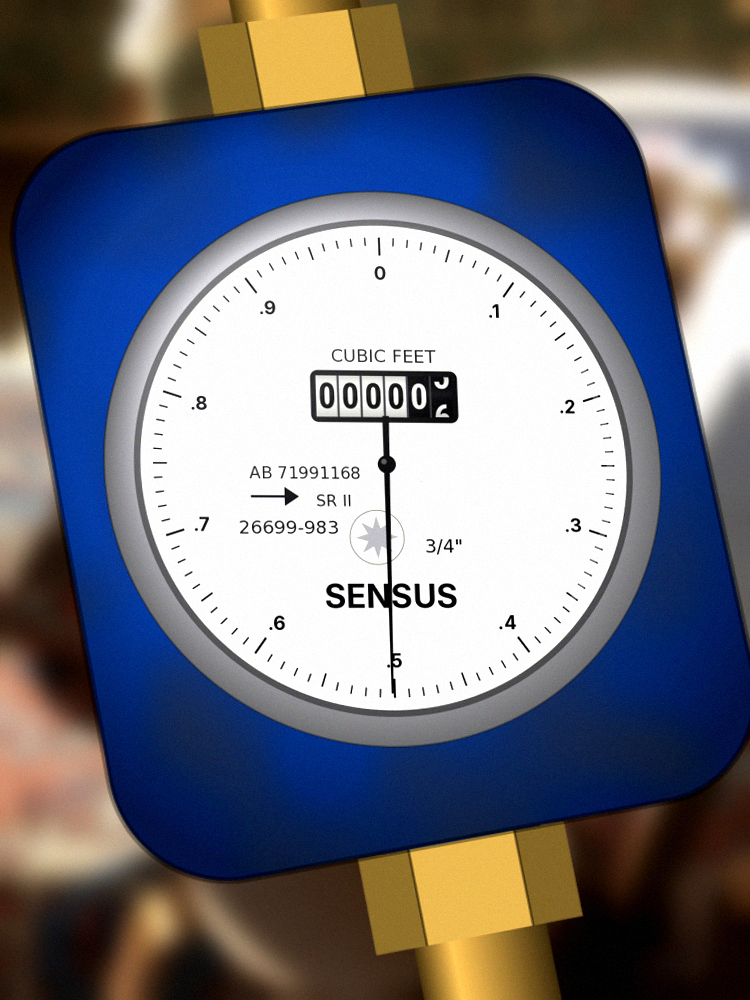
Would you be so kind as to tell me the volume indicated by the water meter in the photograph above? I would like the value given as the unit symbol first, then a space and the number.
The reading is ft³ 5.50
